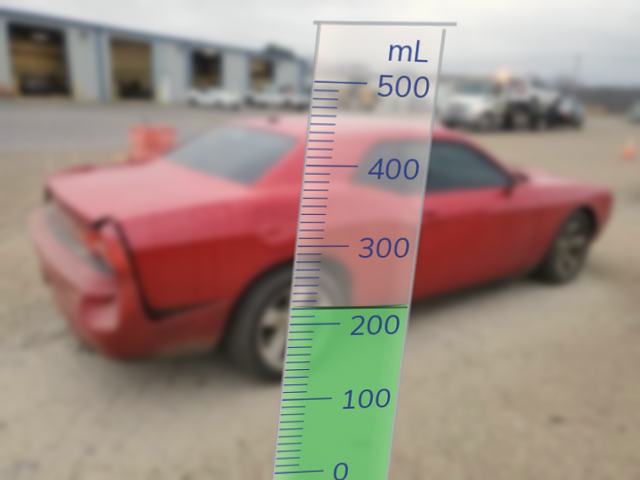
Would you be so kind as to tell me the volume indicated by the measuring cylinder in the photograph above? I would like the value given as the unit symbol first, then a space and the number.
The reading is mL 220
